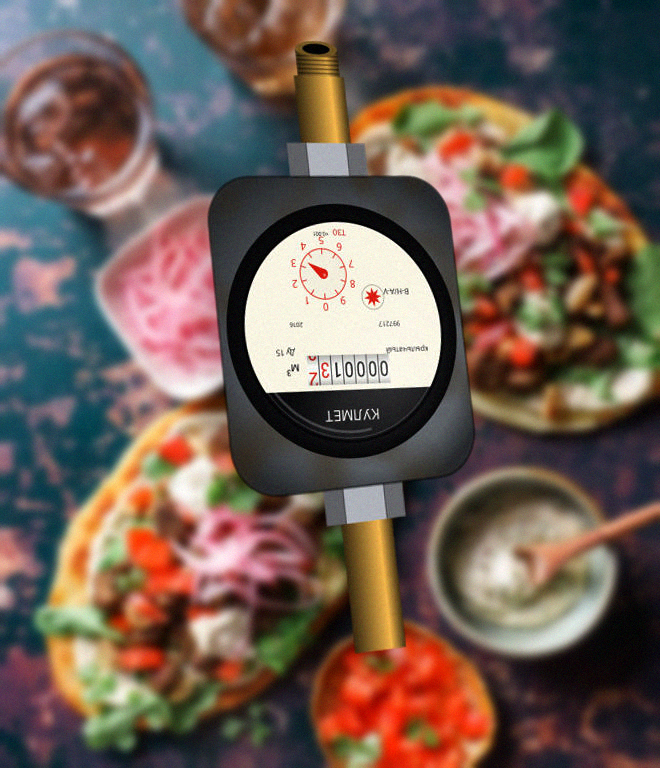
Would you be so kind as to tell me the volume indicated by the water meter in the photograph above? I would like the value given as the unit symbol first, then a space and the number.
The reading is m³ 1.323
